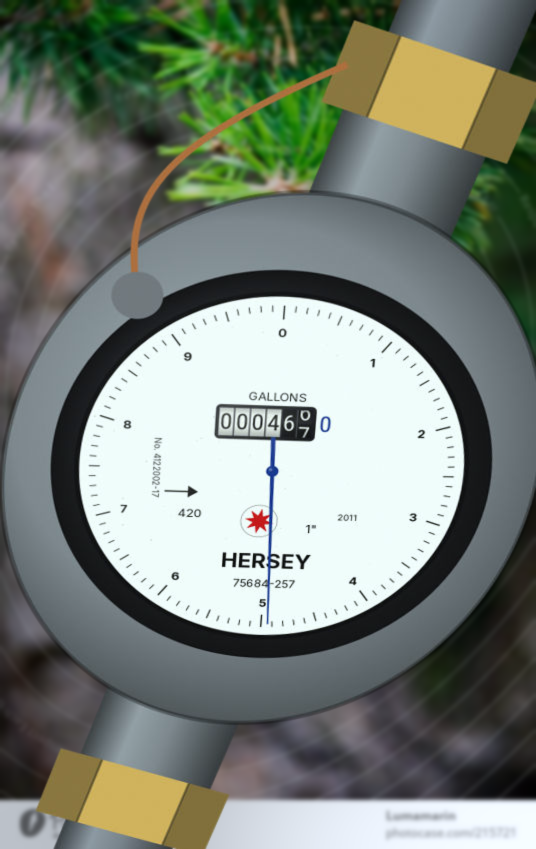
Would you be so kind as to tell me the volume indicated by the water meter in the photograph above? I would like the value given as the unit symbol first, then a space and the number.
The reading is gal 4664.9
